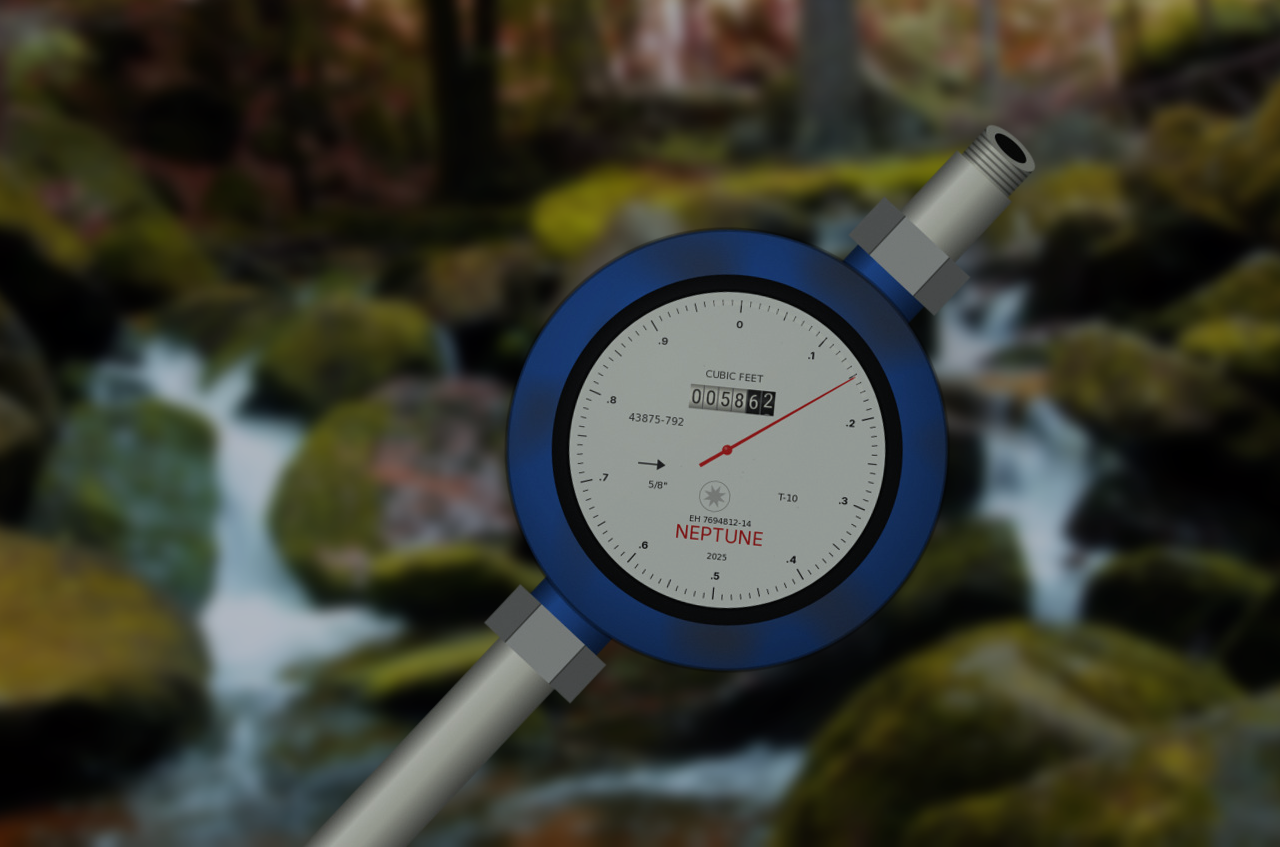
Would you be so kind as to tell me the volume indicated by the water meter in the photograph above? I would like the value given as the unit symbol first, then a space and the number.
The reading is ft³ 5862.15
